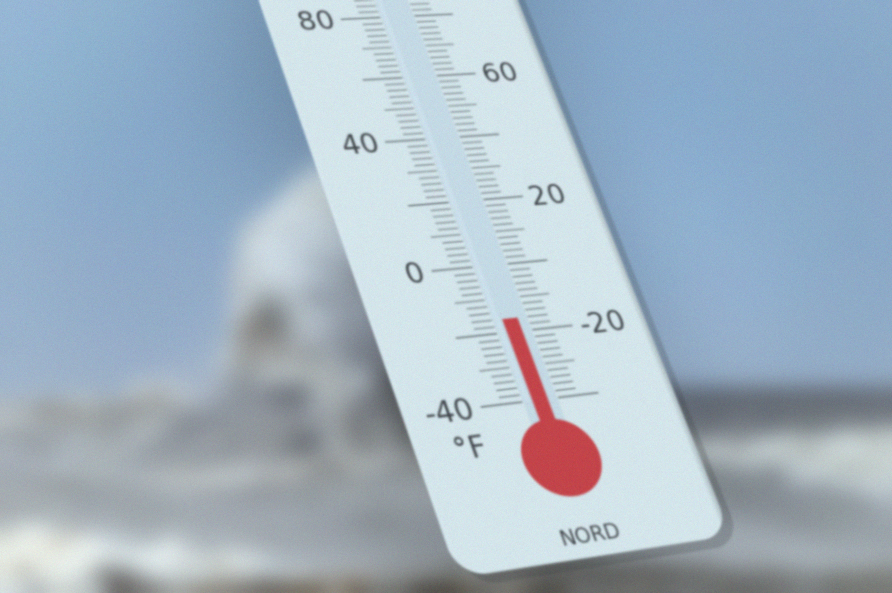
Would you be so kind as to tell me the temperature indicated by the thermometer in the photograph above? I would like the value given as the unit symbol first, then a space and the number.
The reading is °F -16
